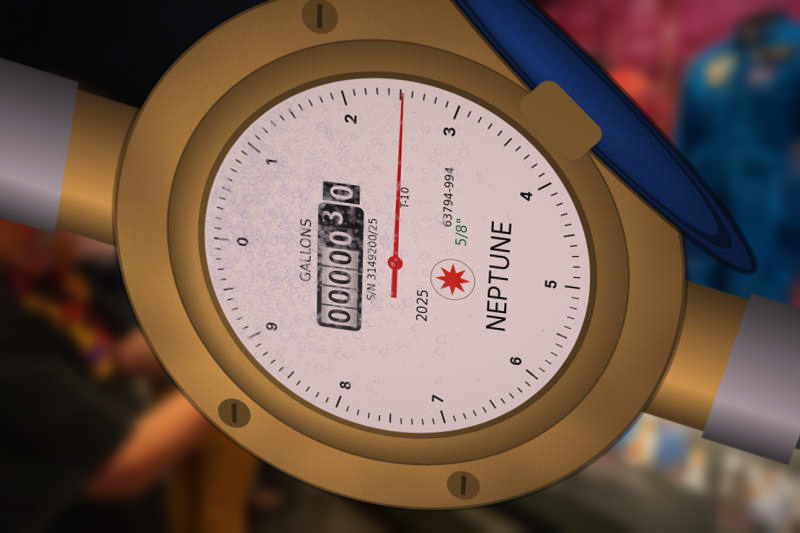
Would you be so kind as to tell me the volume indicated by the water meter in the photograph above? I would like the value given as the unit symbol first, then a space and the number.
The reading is gal 32.5
